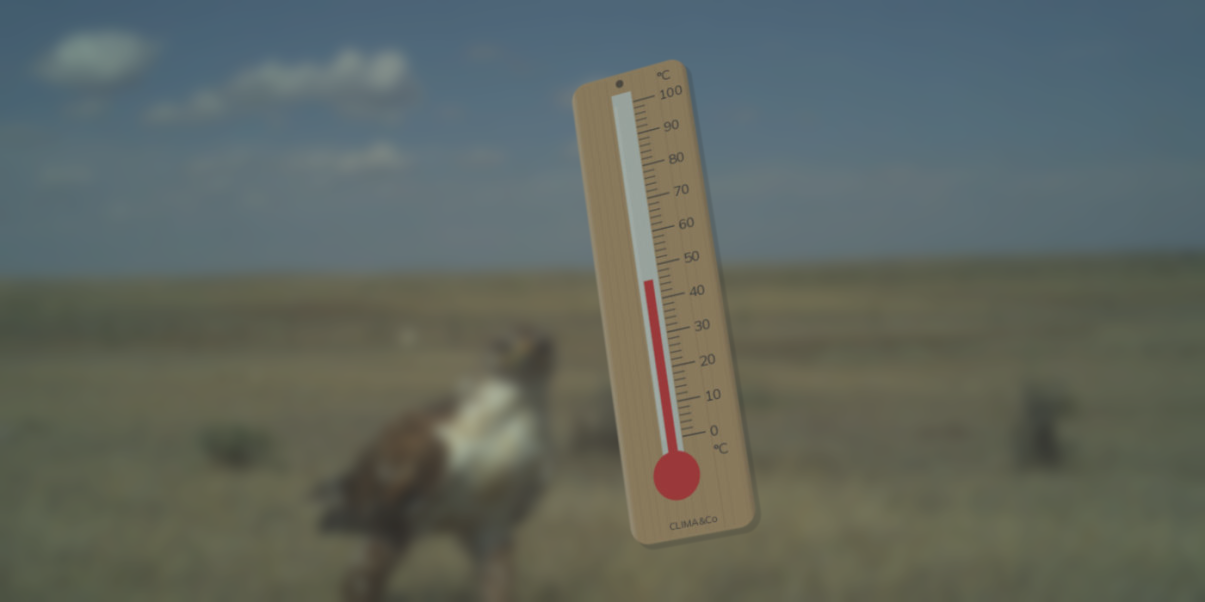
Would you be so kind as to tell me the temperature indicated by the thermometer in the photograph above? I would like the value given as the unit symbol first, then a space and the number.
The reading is °C 46
